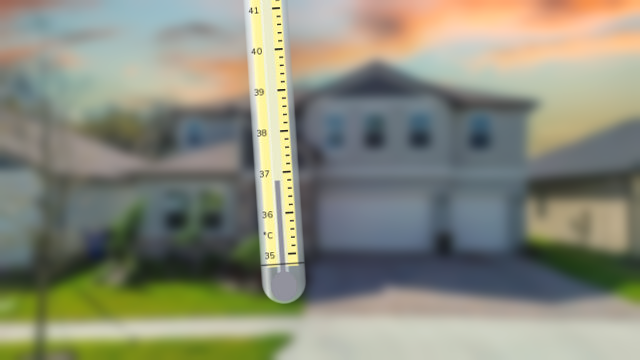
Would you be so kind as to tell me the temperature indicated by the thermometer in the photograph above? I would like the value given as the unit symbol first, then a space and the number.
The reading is °C 36.8
